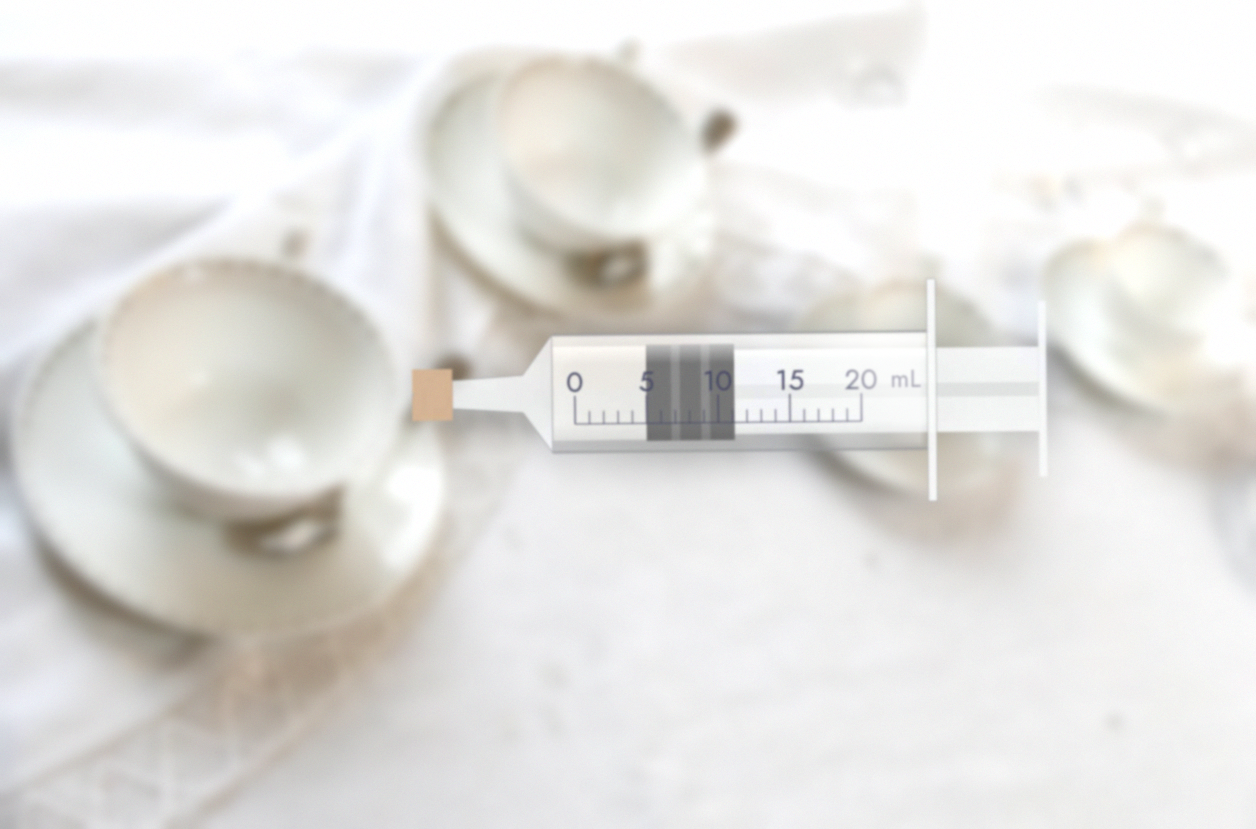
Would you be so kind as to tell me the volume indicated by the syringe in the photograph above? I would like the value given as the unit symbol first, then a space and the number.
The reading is mL 5
